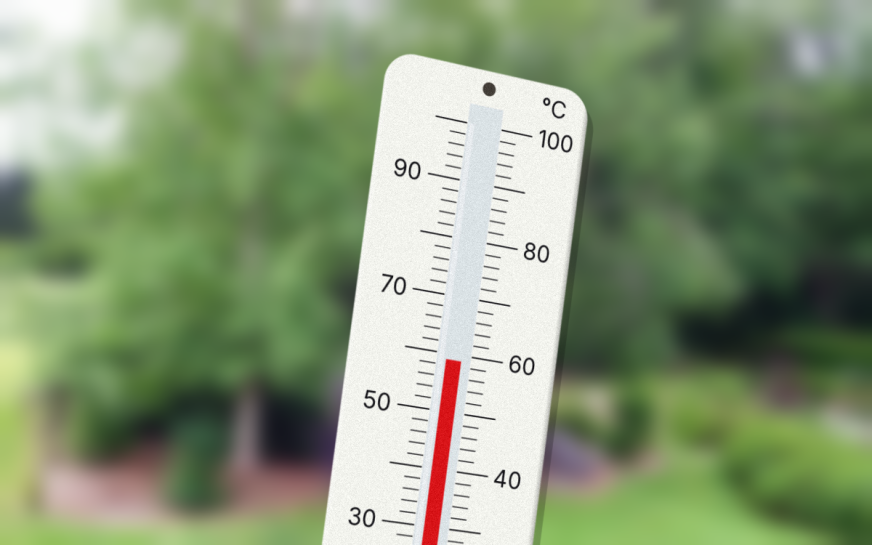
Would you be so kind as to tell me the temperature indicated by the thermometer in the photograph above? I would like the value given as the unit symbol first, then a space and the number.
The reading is °C 59
